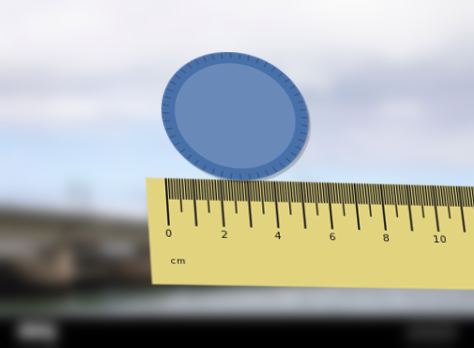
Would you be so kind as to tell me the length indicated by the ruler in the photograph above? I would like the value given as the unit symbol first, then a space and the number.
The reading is cm 5.5
